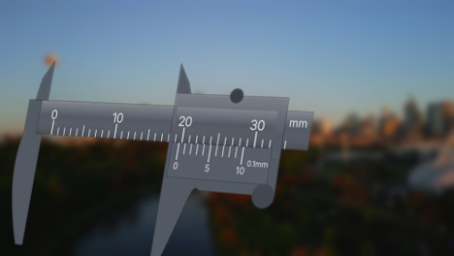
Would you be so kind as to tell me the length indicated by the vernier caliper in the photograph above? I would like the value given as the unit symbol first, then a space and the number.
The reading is mm 19.6
